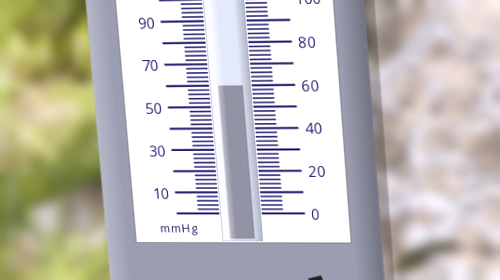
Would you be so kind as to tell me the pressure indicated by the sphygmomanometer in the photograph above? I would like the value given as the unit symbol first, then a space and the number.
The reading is mmHg 60
